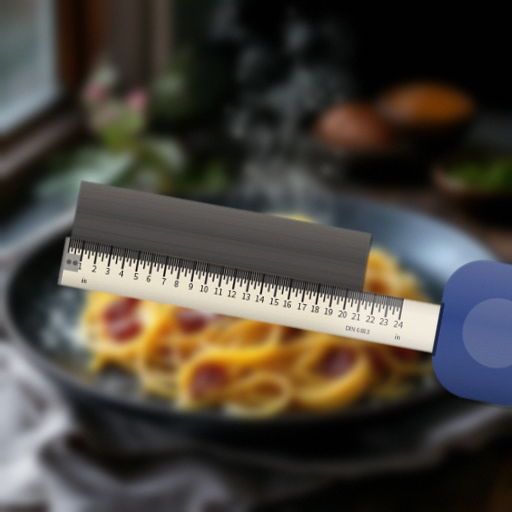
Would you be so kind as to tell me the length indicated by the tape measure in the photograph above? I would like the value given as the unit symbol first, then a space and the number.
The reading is in 21
